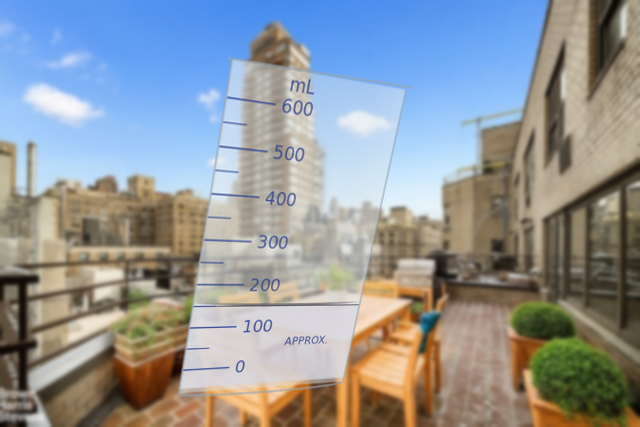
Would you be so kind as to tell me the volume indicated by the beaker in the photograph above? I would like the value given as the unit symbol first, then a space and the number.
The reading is mL 150
